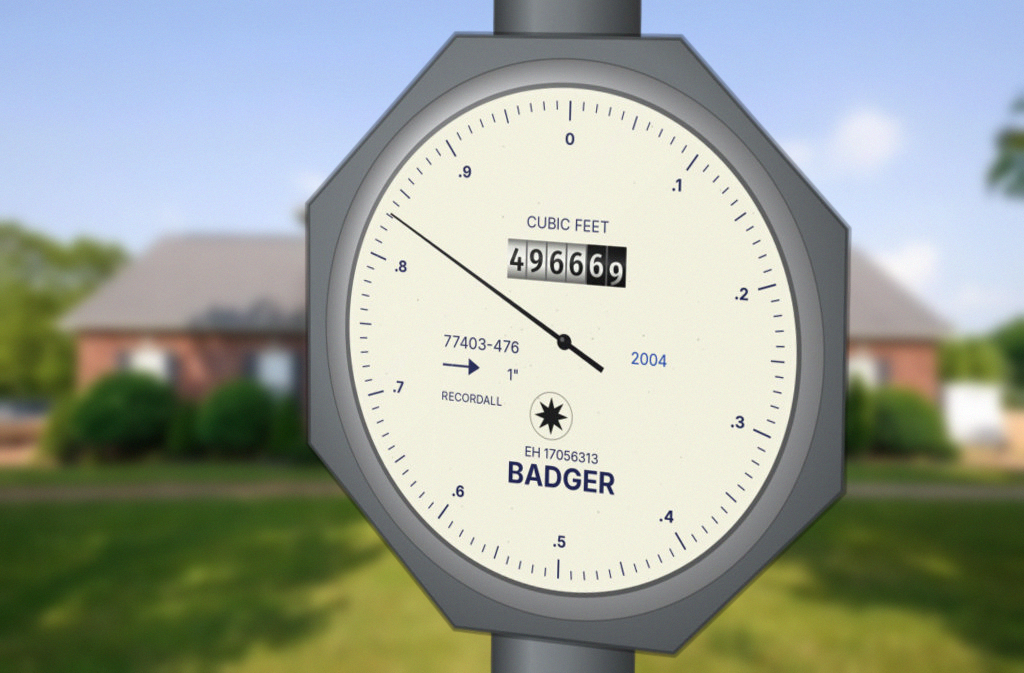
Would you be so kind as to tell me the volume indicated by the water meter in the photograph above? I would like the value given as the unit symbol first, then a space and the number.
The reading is ft³ 496668.83
